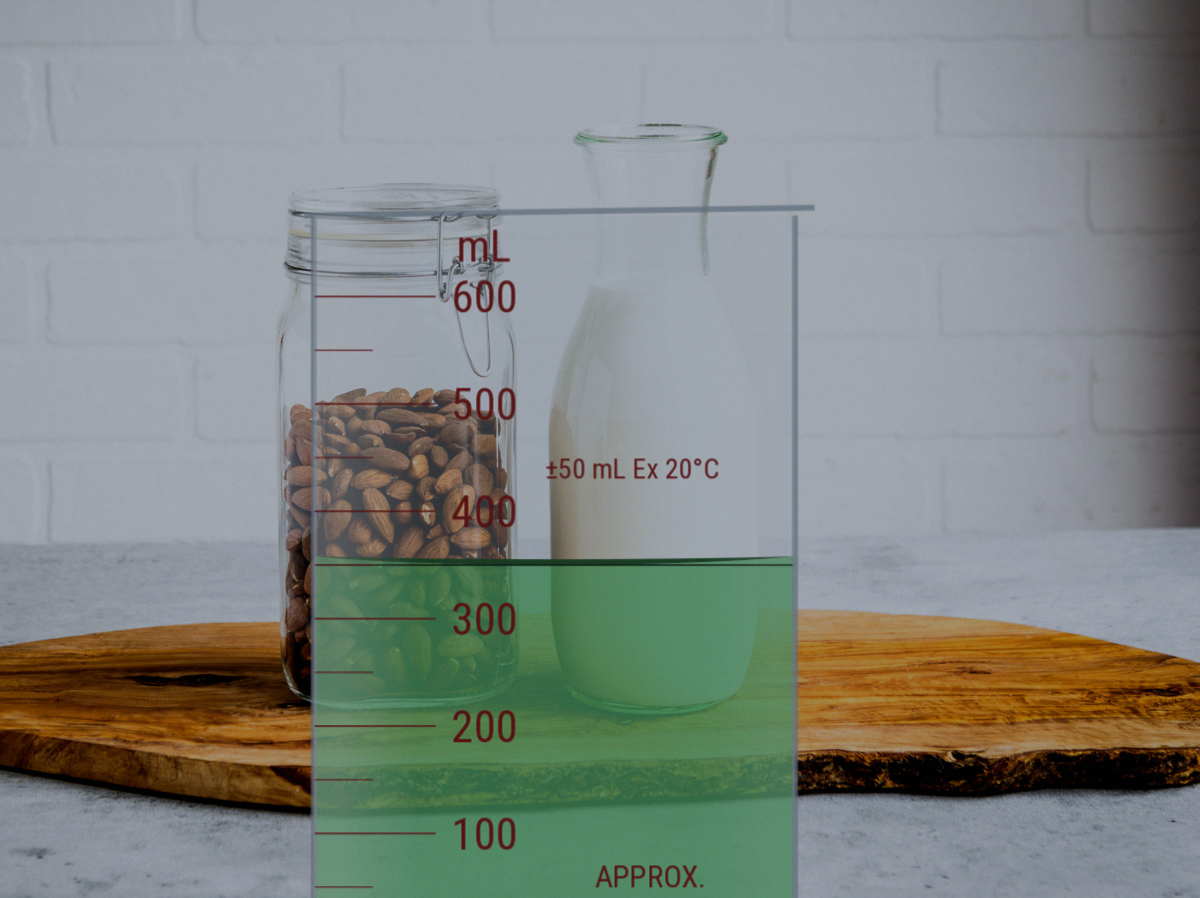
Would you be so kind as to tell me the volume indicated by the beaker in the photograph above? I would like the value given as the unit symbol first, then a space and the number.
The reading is mL 350
